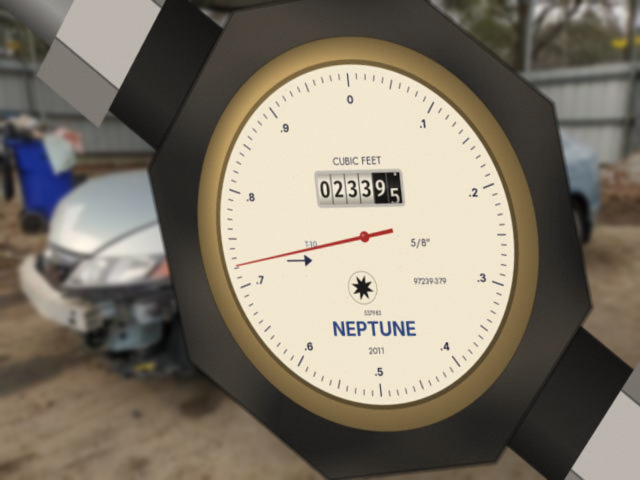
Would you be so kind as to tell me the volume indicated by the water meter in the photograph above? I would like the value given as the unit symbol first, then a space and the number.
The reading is ft³ 23394.72
